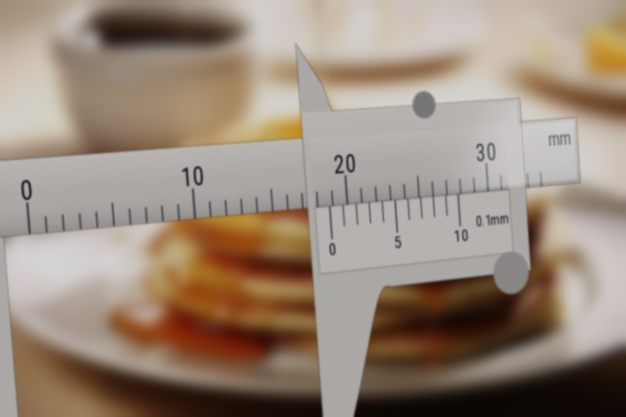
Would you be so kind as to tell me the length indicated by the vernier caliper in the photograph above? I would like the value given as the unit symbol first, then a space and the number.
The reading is mm 18.8
